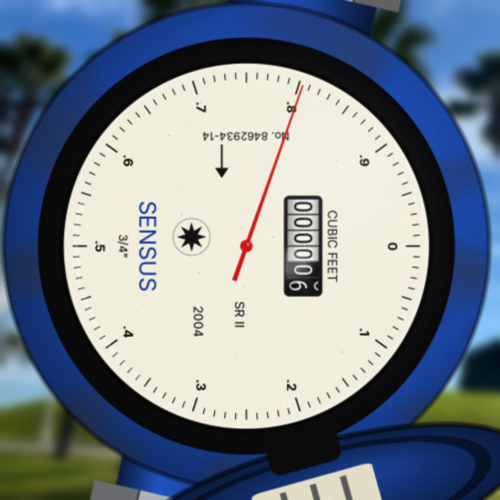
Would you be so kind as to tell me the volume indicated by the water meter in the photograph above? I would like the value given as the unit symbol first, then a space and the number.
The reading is ft³ 5.80
